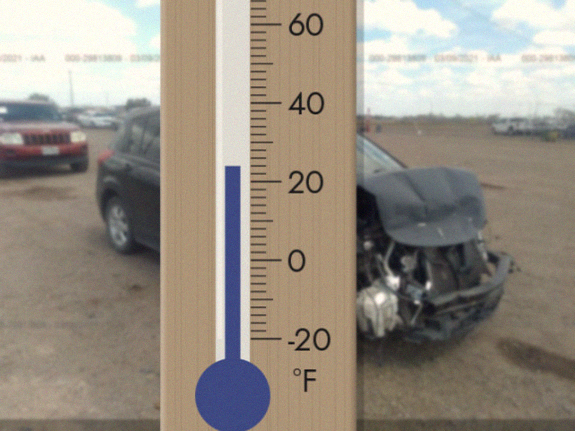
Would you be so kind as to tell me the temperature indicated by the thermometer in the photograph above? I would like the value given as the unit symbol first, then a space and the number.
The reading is °F 24
